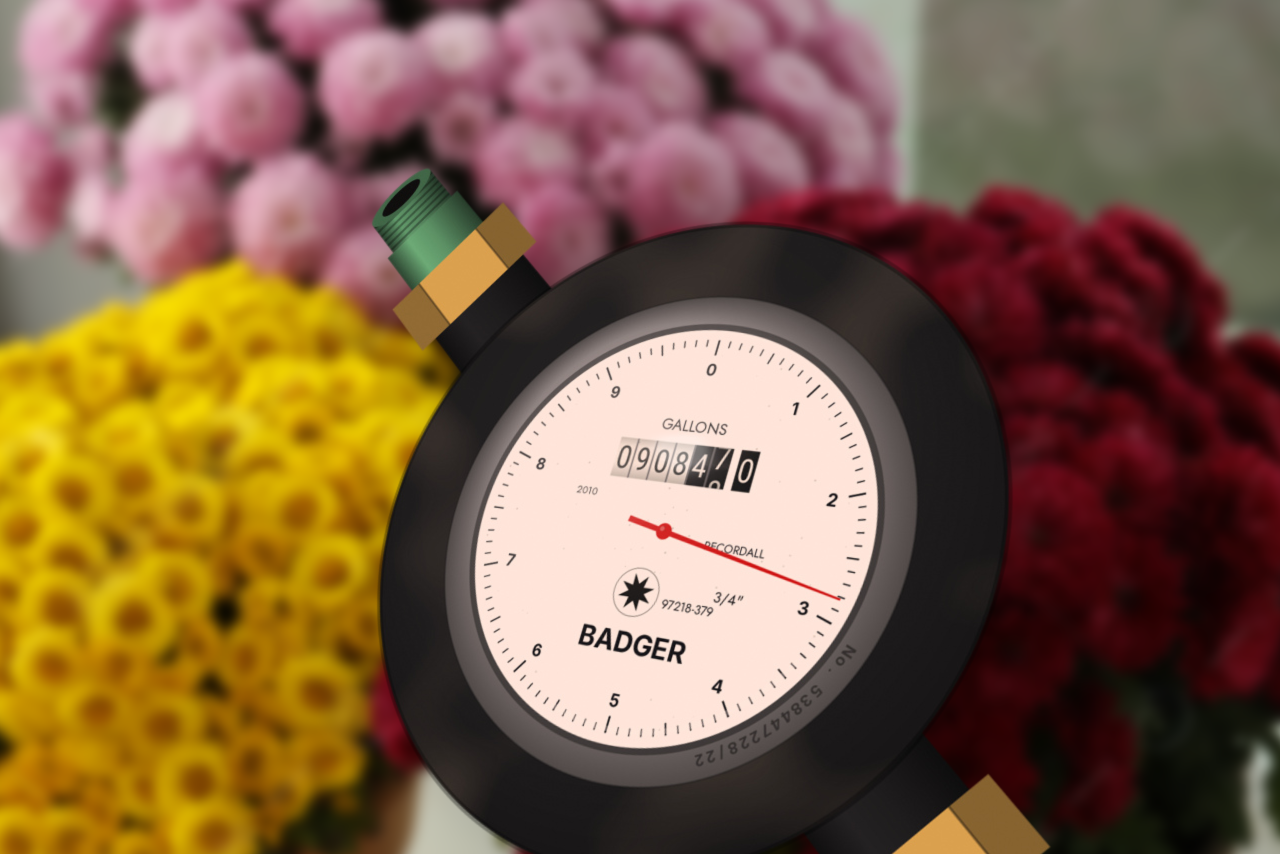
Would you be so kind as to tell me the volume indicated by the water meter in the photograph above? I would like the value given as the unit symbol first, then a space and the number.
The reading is gal 908472.8
